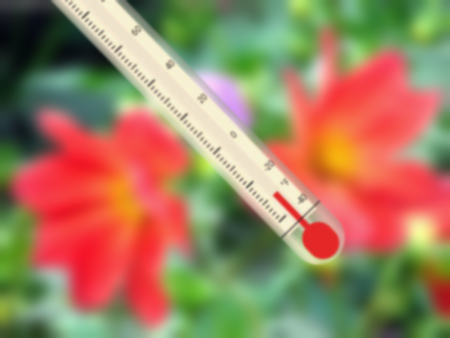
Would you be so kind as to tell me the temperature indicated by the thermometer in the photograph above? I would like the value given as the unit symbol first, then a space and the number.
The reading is °F -30
